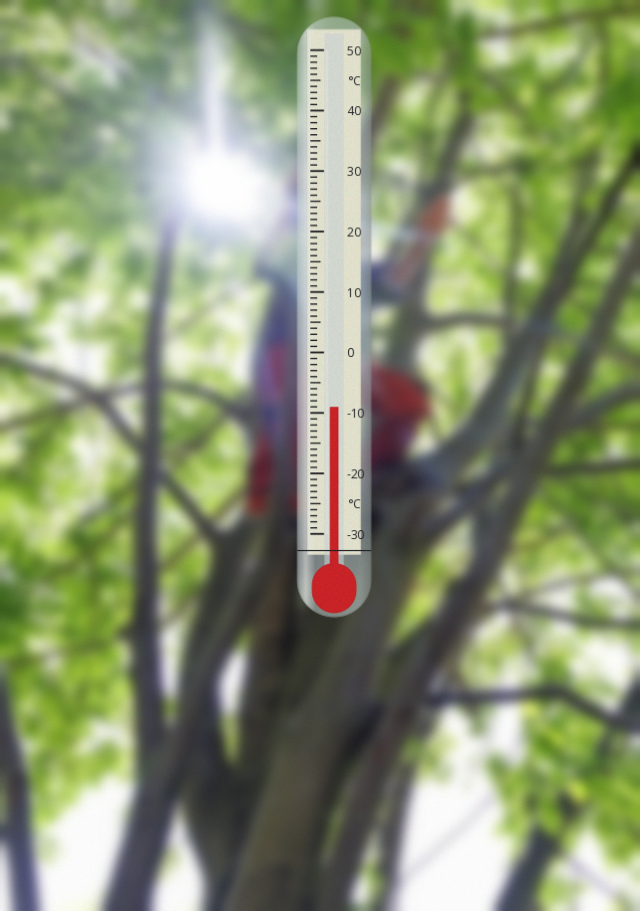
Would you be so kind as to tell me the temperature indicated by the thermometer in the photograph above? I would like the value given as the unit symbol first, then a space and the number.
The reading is °C -9
